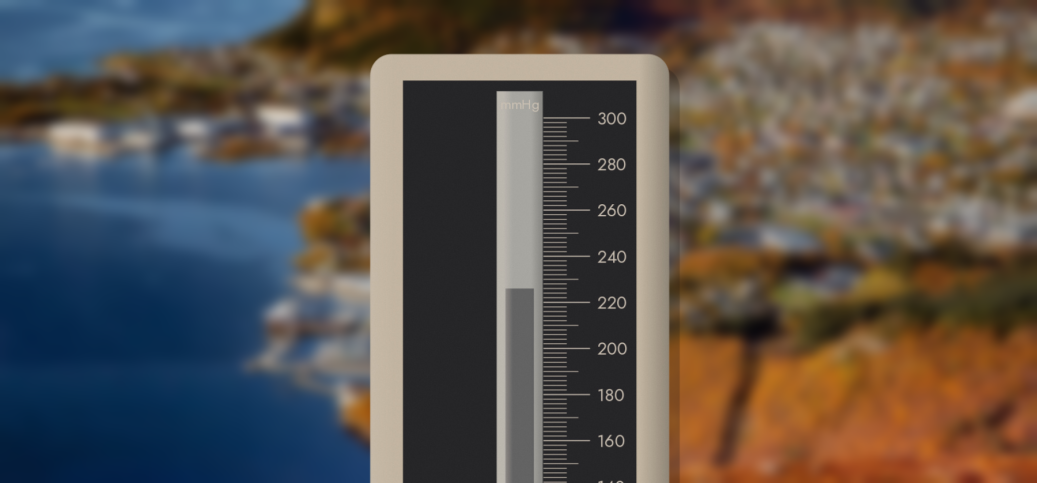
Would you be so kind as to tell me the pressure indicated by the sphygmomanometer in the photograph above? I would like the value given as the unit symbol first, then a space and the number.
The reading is mmHg 226
